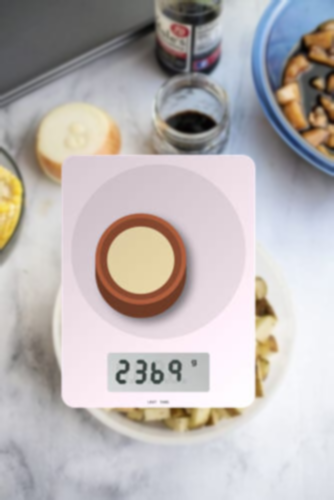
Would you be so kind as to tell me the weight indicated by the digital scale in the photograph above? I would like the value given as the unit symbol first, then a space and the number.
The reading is g 2369
